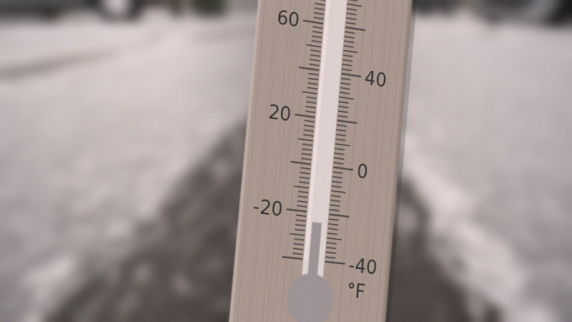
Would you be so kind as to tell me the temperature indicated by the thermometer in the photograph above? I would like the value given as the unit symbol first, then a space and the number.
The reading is °F -24
